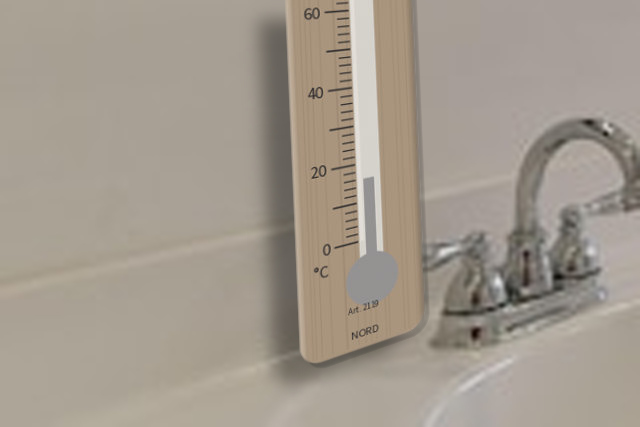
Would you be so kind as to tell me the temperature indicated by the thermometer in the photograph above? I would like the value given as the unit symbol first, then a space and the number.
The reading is °C 16
